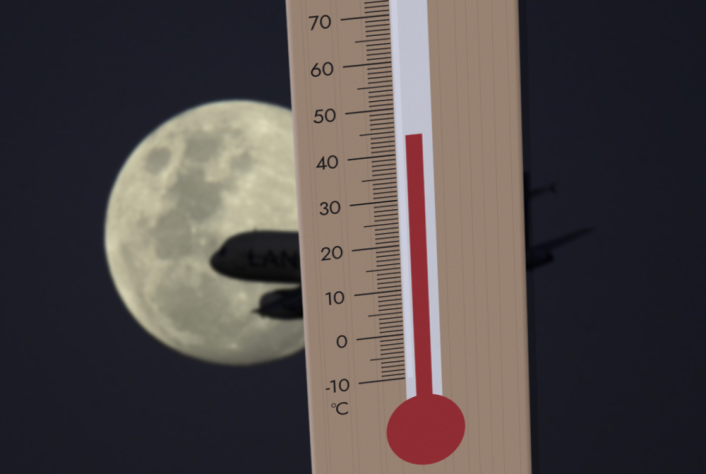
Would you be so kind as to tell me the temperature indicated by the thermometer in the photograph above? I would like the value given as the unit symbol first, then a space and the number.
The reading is °C 44
